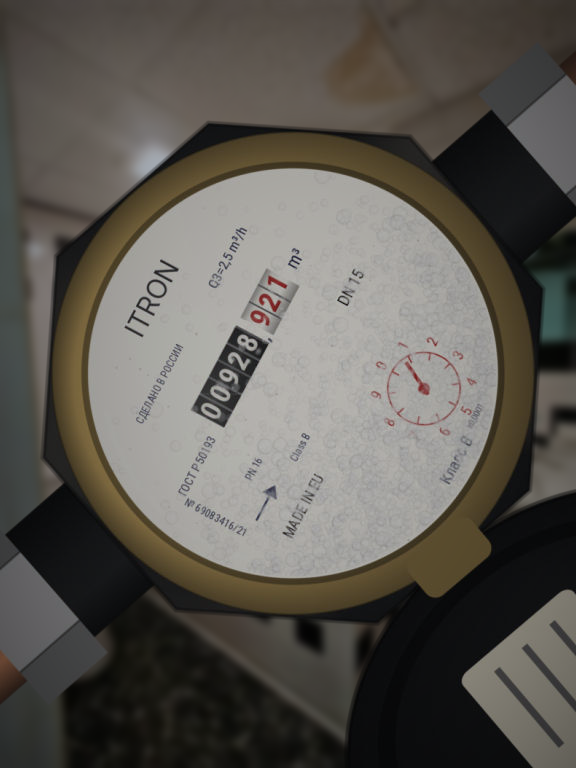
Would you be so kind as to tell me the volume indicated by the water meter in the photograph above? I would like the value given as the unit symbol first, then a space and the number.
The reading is m³ 928.9210
